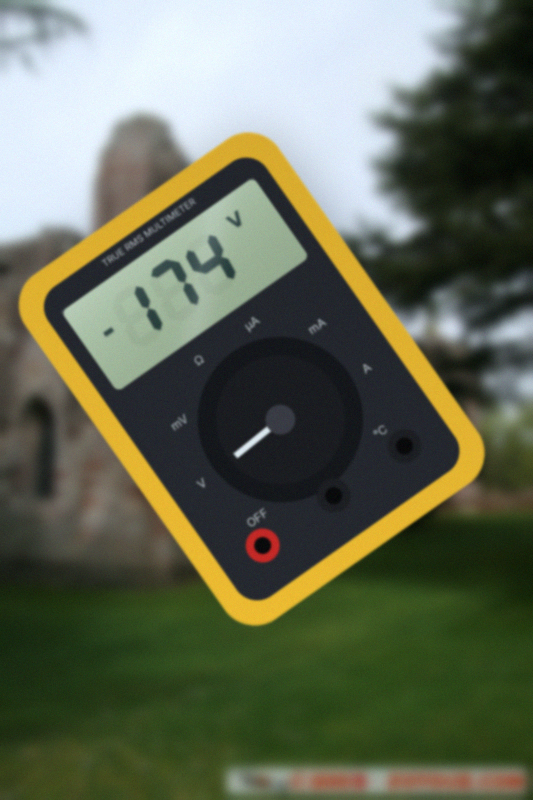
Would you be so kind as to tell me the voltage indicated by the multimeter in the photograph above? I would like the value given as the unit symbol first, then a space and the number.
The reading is V -174
